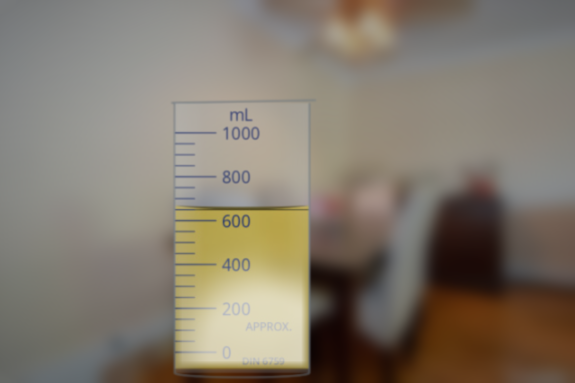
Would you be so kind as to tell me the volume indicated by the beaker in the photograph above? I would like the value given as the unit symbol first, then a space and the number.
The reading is mL 650
